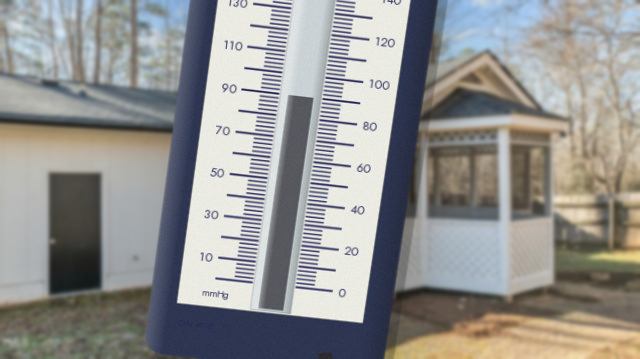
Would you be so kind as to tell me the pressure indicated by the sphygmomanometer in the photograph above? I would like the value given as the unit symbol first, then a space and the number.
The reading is mmHg 90
